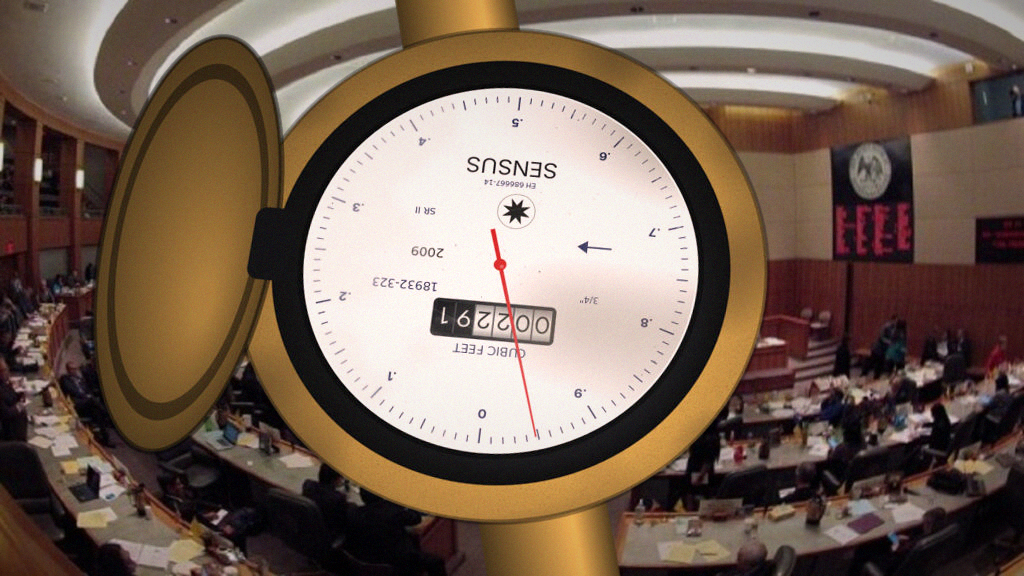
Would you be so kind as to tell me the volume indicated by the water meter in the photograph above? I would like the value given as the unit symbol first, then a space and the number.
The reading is ft³ 2290.95
